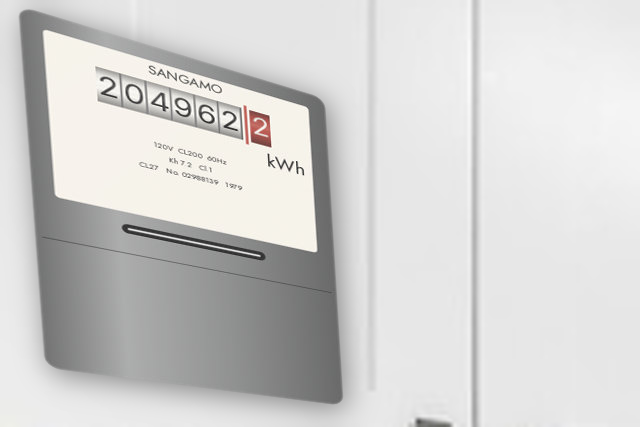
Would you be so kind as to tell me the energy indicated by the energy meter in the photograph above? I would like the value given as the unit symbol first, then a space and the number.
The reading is kWh 204962.2
